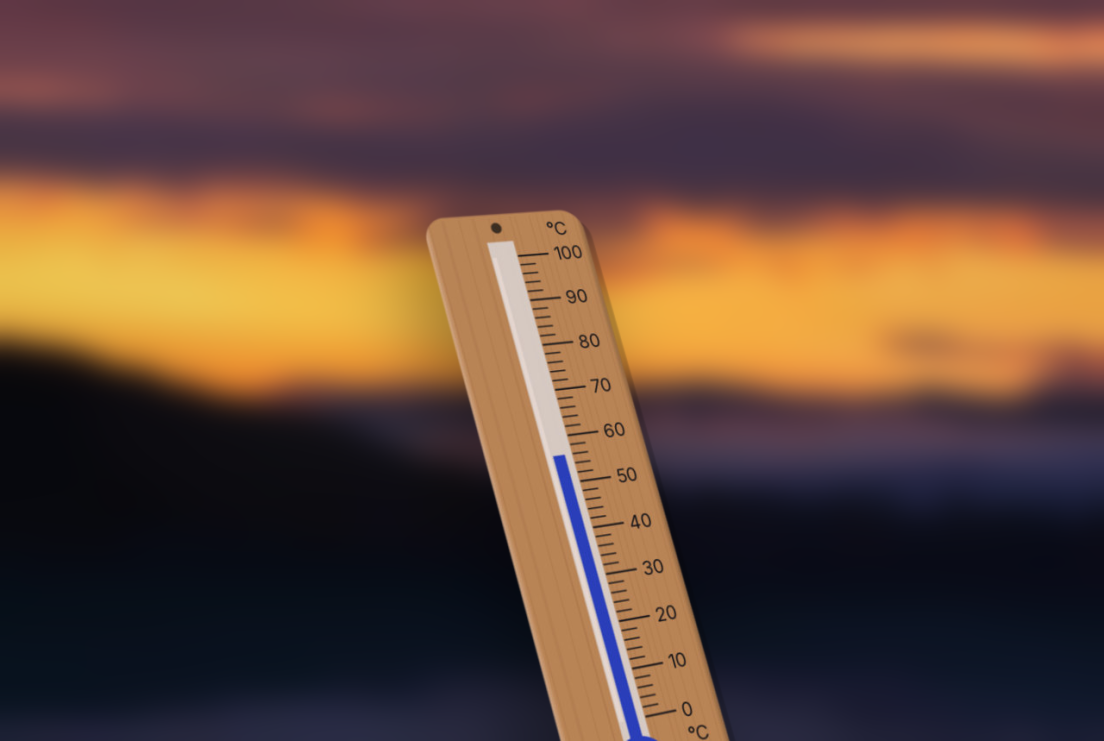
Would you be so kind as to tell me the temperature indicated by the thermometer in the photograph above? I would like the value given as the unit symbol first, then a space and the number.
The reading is °C 56
